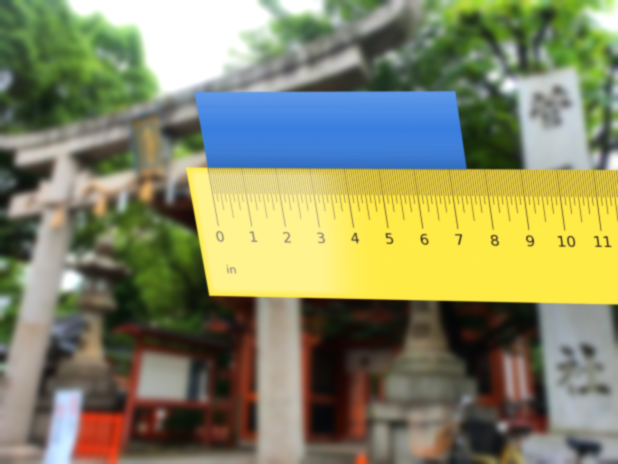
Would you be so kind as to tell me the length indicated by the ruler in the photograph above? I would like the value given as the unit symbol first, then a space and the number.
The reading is in 7.5
